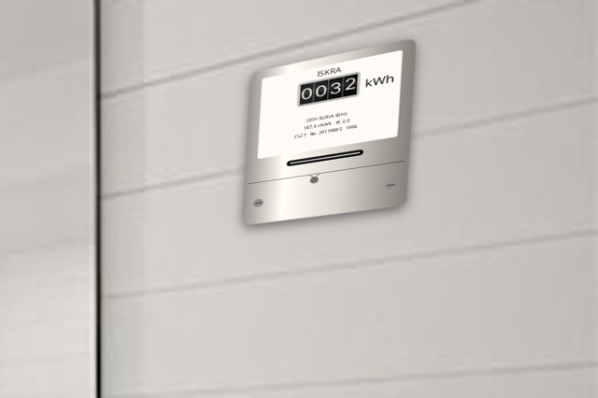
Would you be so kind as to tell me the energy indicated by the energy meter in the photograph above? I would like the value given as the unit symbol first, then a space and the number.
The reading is kWh 32
